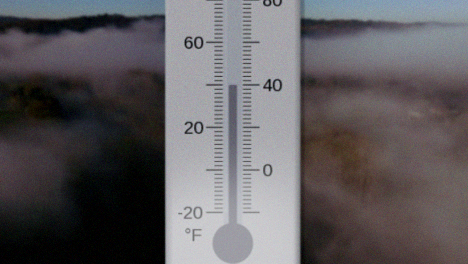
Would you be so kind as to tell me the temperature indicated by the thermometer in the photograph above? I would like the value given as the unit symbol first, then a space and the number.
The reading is °F 40
